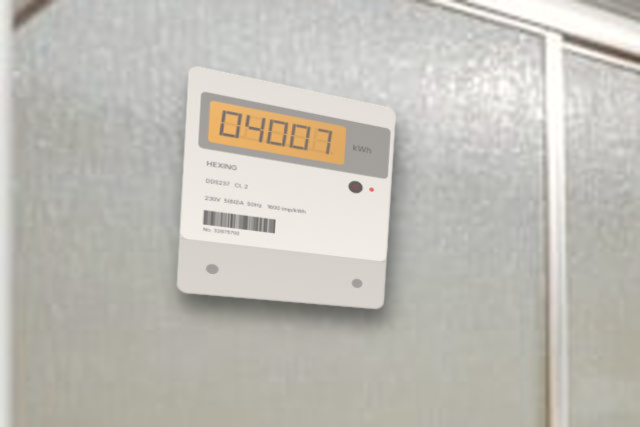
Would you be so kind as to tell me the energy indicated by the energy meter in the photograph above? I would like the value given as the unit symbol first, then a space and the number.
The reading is kWh 4007
